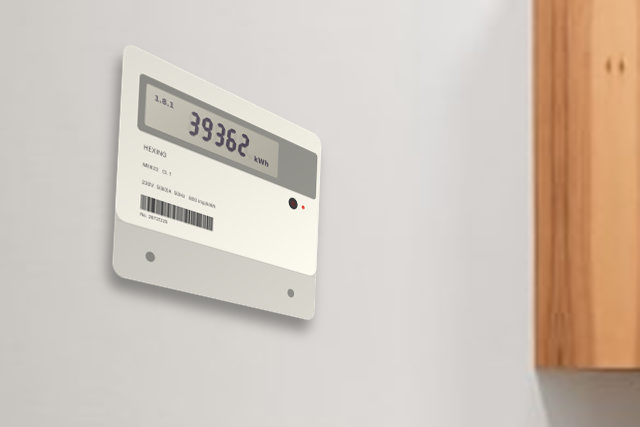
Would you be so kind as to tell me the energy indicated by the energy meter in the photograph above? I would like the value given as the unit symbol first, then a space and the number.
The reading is kWh 39362
